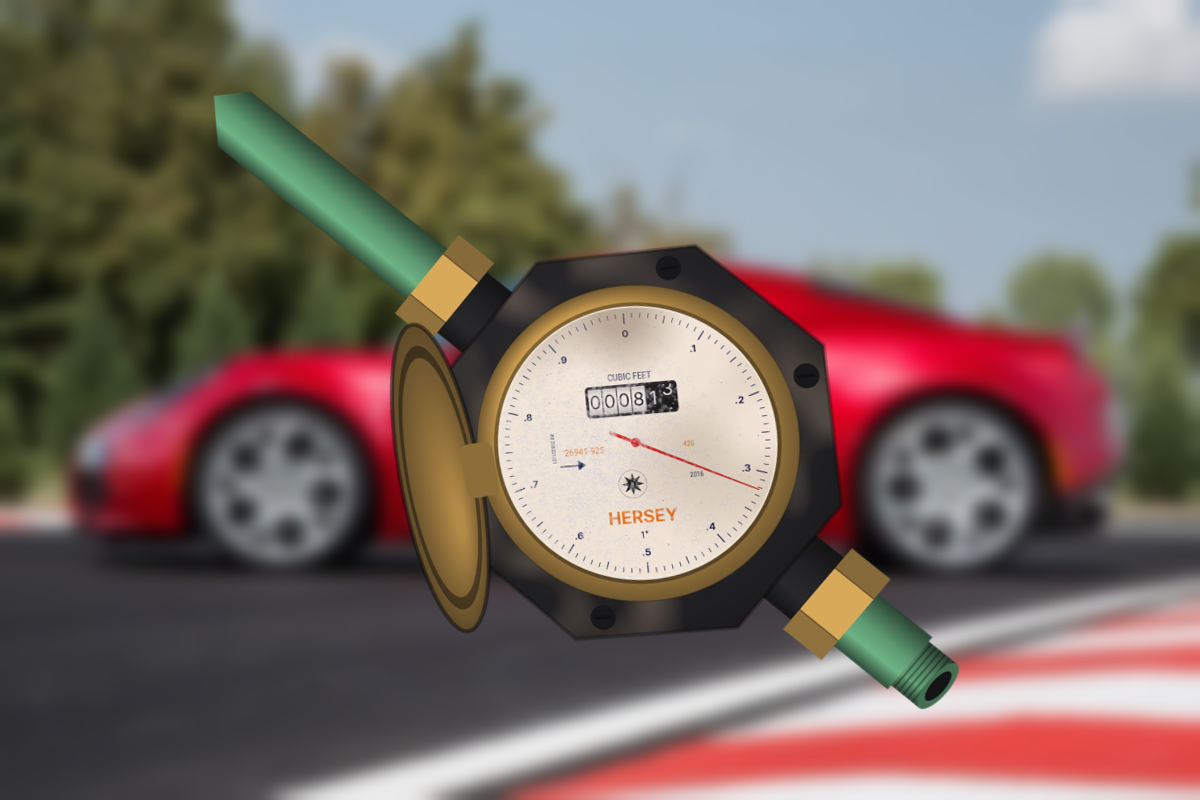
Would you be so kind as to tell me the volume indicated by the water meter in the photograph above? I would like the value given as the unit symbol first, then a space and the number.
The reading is ft³ 813.32
